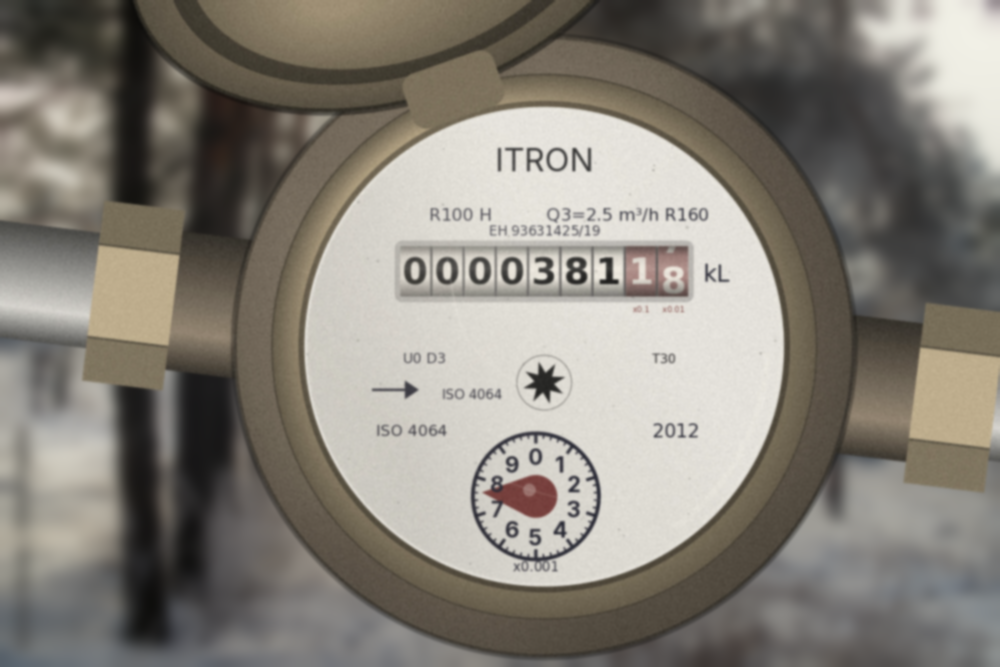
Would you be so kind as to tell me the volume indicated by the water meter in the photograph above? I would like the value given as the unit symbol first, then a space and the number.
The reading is kL 381.177
